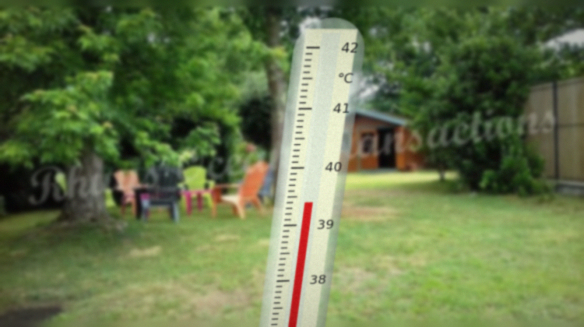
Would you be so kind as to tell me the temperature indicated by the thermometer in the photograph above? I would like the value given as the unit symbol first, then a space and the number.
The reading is °C 39.4
